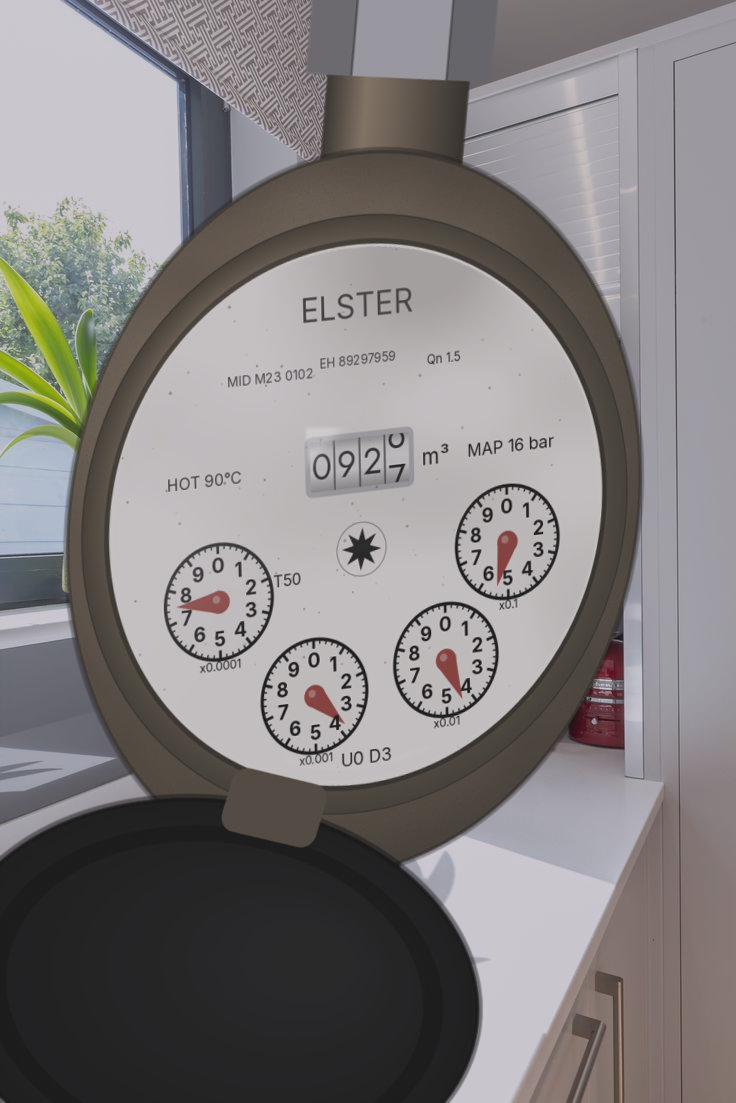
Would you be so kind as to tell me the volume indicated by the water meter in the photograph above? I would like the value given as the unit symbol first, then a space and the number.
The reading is m³ 926.5437
